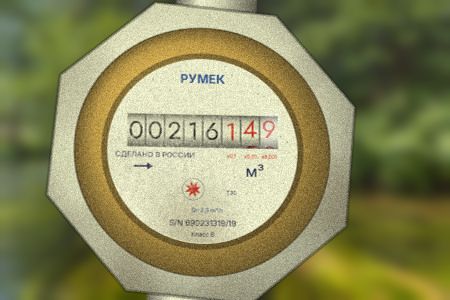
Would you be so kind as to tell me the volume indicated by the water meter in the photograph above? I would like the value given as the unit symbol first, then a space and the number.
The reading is m³ 216.149
